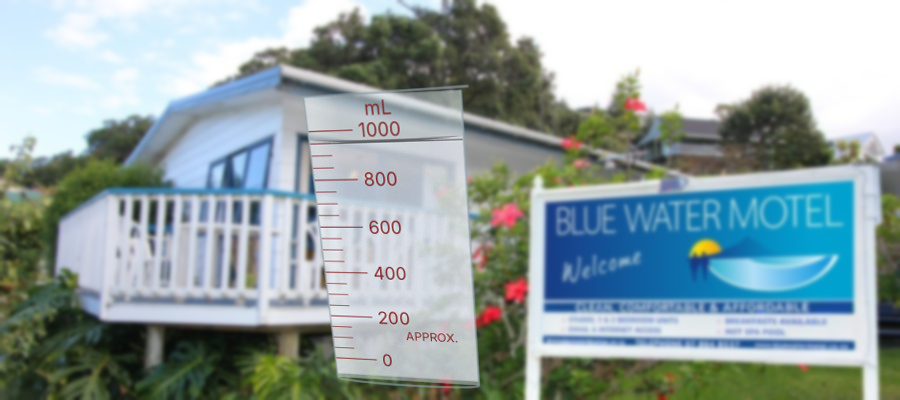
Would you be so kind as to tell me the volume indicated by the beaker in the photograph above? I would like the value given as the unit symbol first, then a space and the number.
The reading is mL 950
